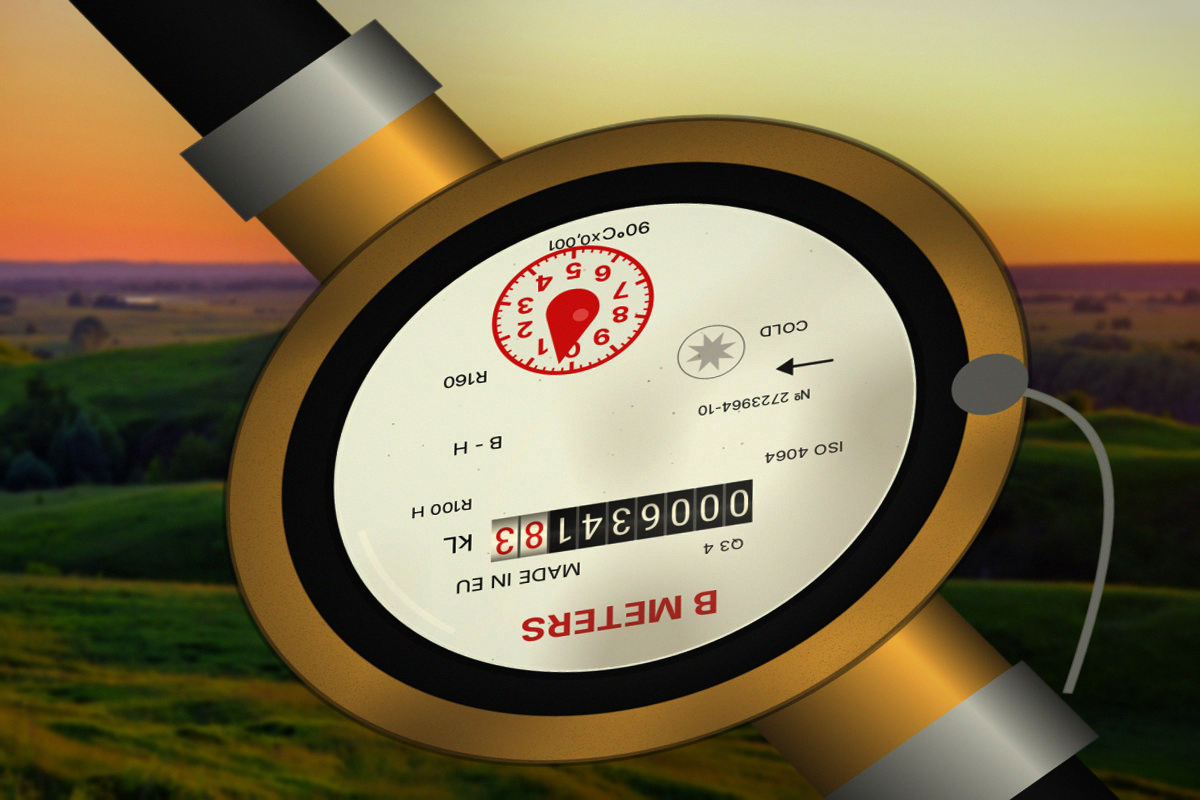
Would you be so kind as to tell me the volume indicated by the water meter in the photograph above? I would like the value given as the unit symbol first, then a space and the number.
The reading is kL 6341.830
